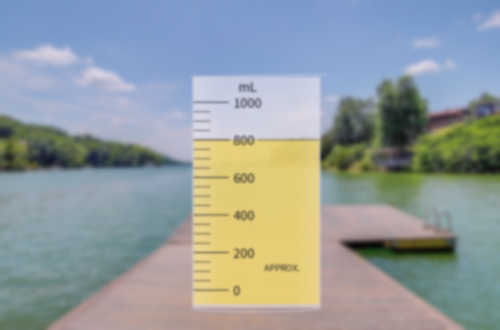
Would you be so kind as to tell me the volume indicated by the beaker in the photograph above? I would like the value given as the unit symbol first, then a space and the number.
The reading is mL 800
